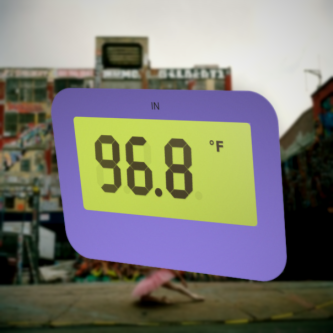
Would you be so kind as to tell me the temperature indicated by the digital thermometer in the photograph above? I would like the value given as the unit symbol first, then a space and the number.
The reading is °F 96.8
